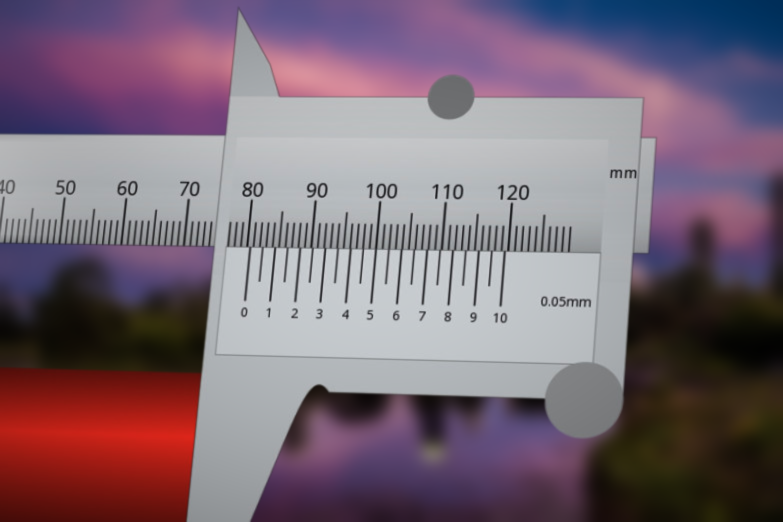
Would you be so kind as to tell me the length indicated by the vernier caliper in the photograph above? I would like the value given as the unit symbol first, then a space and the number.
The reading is mm 80.5
